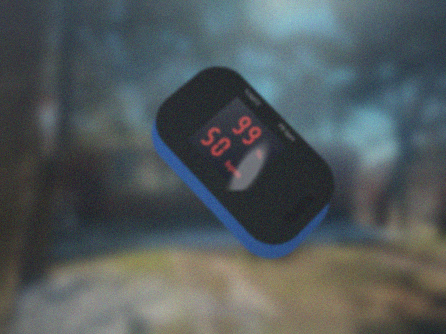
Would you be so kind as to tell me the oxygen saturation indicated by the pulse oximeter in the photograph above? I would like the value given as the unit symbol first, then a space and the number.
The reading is % 99
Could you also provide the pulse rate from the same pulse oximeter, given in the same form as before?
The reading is bpm 50
